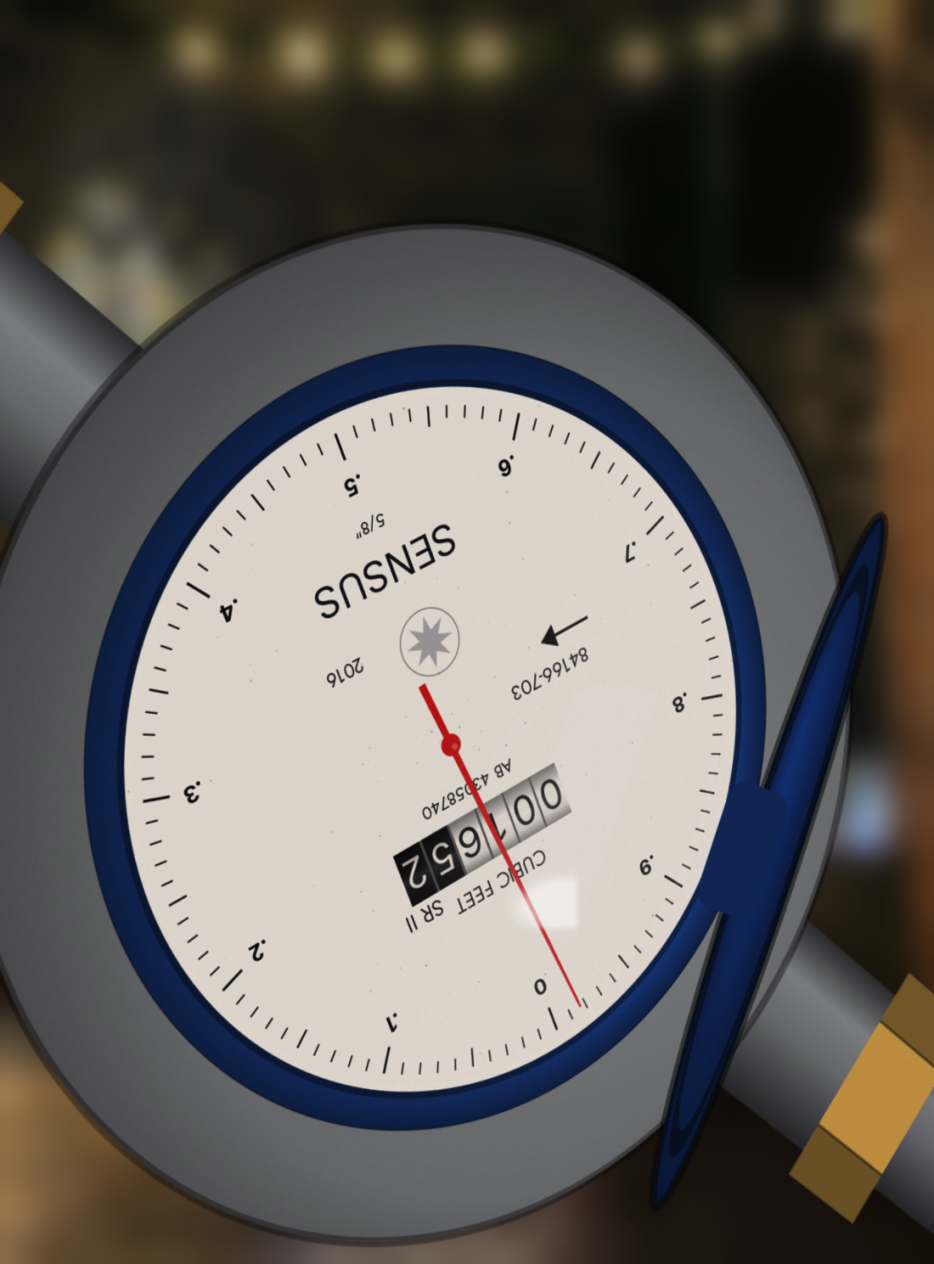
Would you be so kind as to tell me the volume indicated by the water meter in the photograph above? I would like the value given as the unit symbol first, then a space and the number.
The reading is ft³ 1651.98
